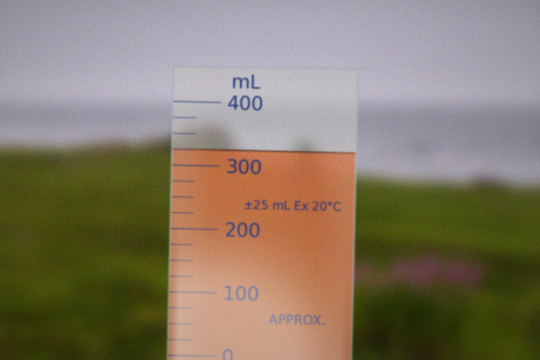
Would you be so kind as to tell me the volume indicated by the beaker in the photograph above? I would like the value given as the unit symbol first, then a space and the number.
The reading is mL 325
